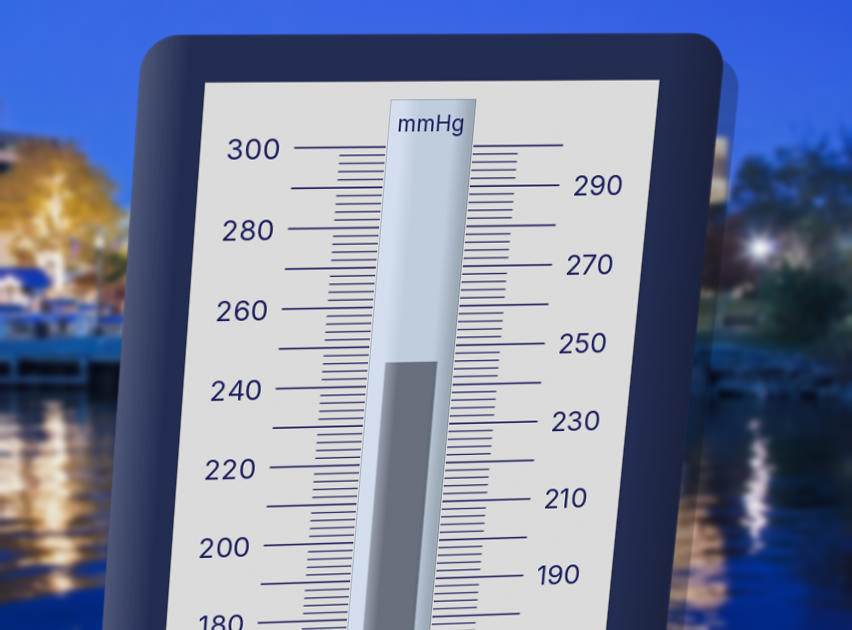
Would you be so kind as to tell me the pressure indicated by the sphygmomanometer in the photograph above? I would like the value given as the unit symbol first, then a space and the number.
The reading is mmHg 246
